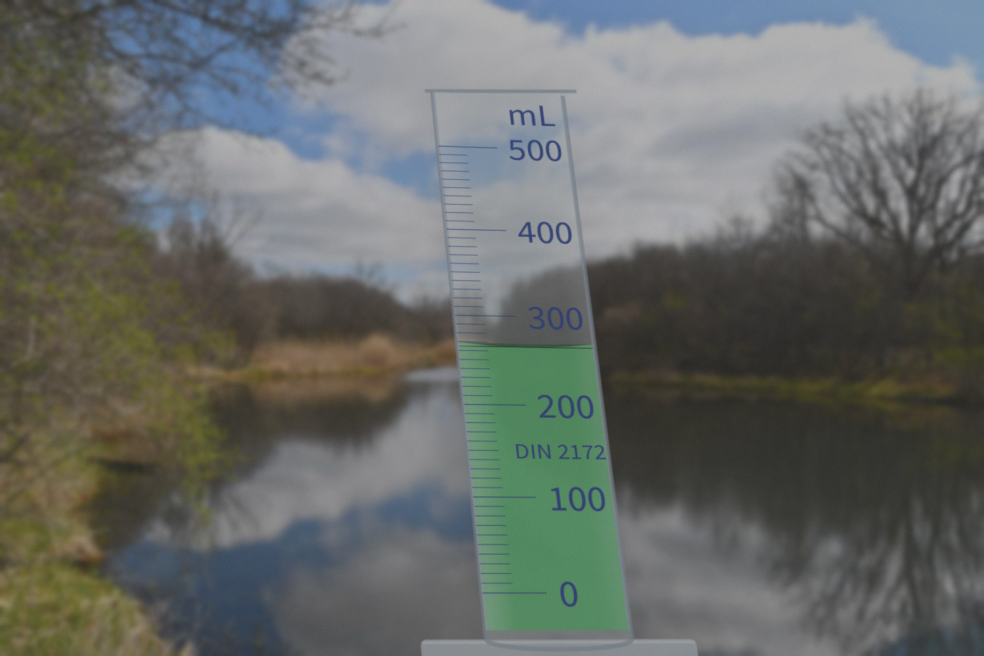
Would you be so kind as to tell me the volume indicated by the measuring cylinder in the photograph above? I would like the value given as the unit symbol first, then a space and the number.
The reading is mL 265
